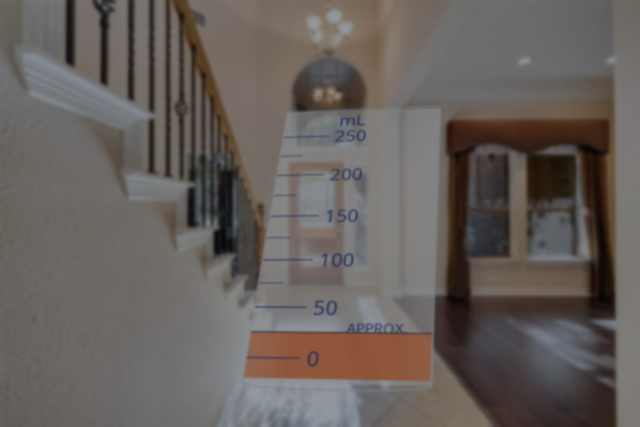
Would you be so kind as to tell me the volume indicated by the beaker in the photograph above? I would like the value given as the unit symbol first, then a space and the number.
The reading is mL 25
